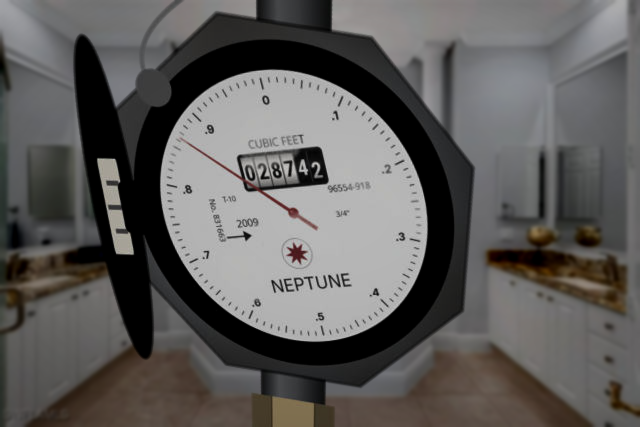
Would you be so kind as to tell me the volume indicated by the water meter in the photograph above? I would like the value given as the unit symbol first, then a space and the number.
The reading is ft³ 28741.86
